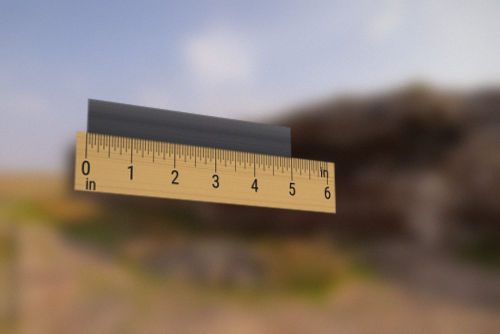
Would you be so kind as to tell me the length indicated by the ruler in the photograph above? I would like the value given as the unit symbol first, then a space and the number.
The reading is in 5
